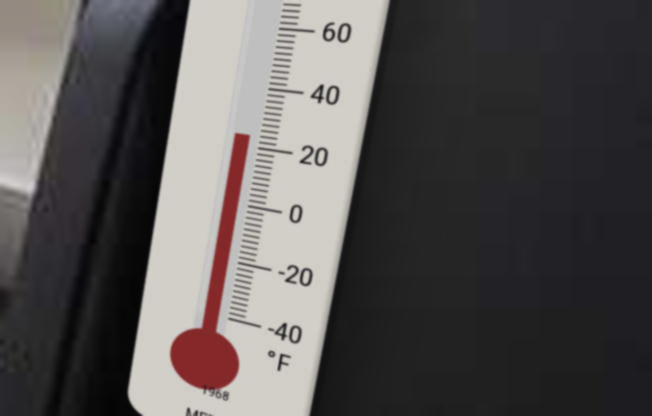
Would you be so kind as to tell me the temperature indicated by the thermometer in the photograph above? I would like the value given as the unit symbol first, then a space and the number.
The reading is °F 24
